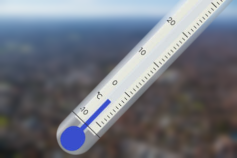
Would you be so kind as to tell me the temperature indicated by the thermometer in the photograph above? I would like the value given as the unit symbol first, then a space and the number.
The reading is °C -4
